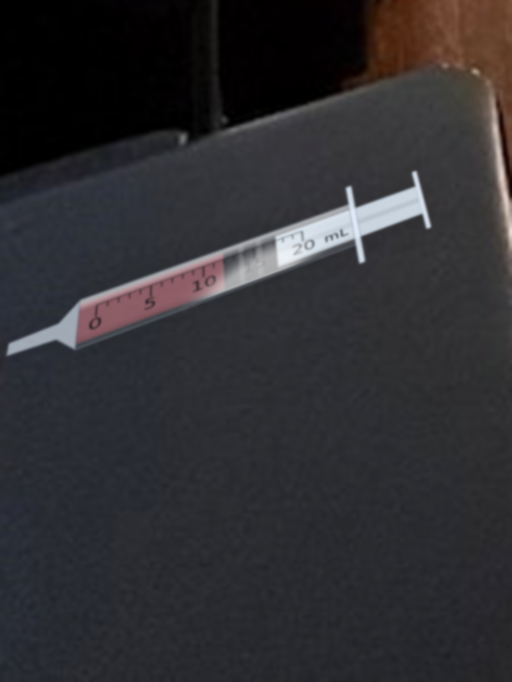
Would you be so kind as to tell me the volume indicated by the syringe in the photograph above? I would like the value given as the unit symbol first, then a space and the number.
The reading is mL 12
